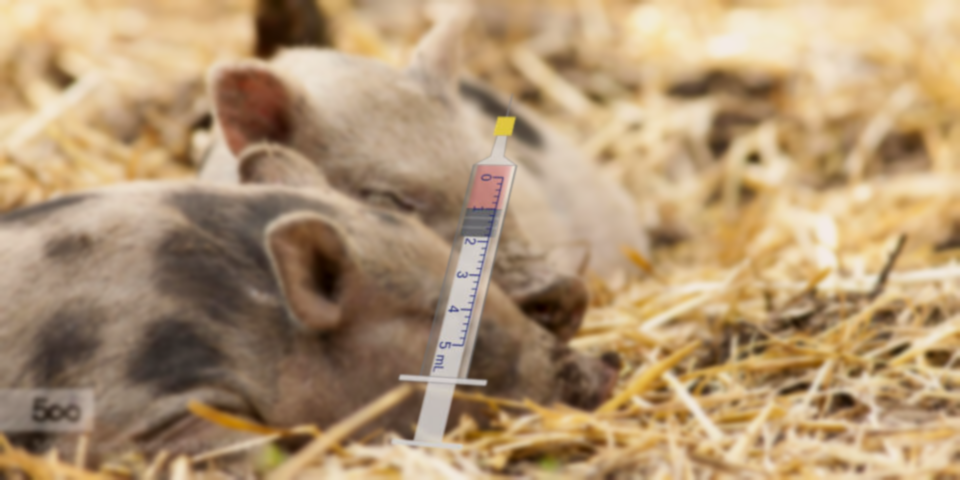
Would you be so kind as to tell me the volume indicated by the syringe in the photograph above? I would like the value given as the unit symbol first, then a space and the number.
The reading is mL 1
